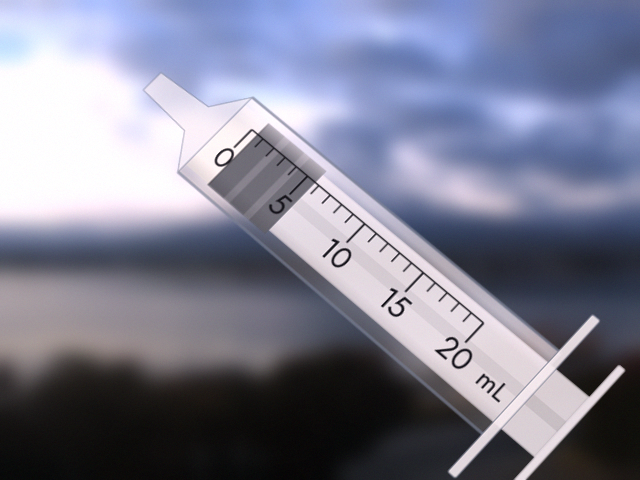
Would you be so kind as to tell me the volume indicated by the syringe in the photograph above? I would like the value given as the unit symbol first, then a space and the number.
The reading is mL 0.5
